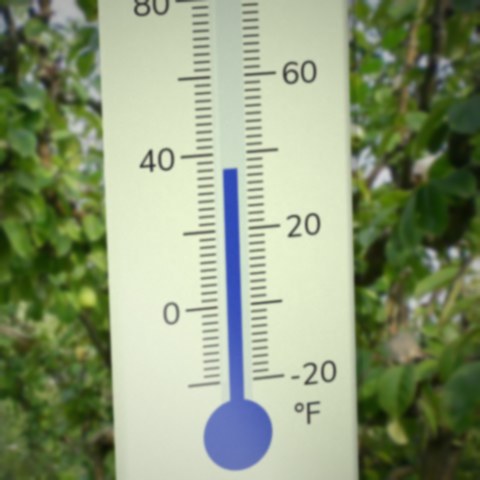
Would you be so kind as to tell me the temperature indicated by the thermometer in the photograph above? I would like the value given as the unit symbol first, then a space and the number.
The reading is °F 36
